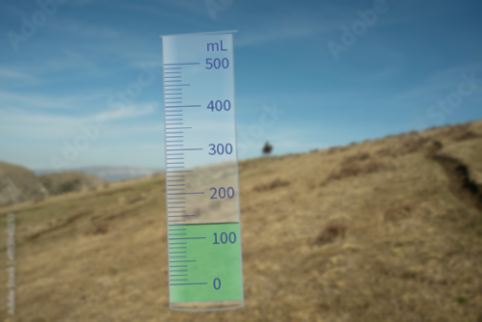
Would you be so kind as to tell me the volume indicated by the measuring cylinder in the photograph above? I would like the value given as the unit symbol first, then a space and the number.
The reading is mL 130
